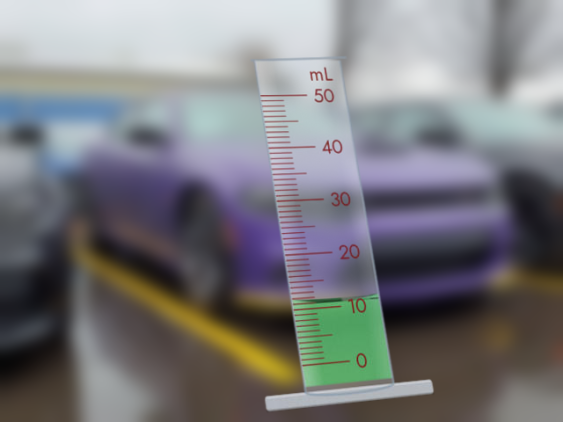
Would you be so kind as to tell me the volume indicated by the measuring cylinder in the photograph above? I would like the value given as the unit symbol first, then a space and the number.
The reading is mL 11
